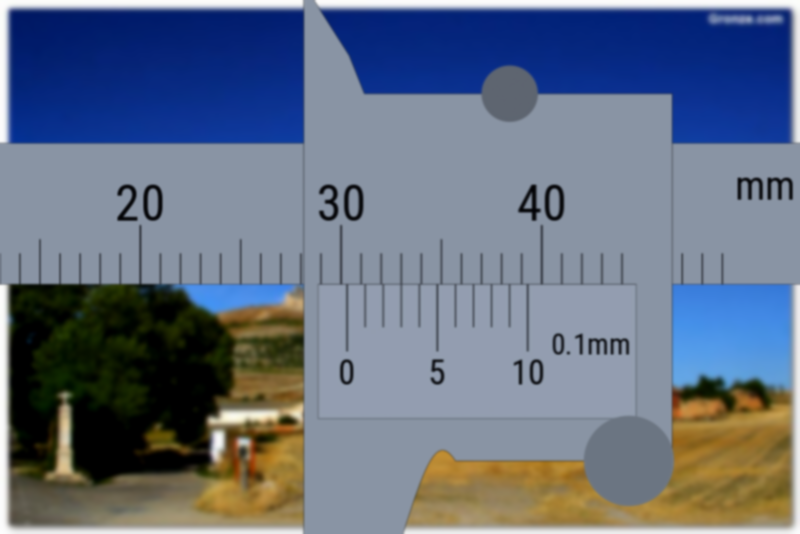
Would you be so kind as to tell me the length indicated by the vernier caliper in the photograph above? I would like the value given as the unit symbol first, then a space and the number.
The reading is mm 30.3
